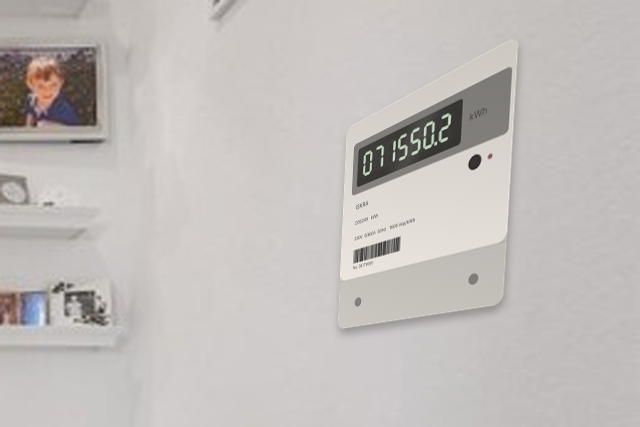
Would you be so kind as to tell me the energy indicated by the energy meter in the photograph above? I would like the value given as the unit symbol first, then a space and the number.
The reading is kWh 71550.2
